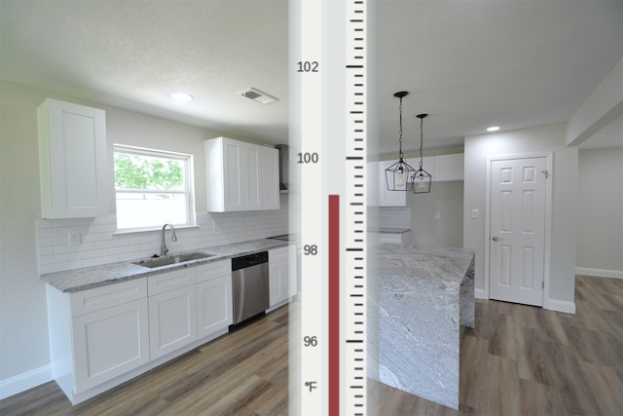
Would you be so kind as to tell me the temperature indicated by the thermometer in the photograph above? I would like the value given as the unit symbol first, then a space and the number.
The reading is °F 99.2
